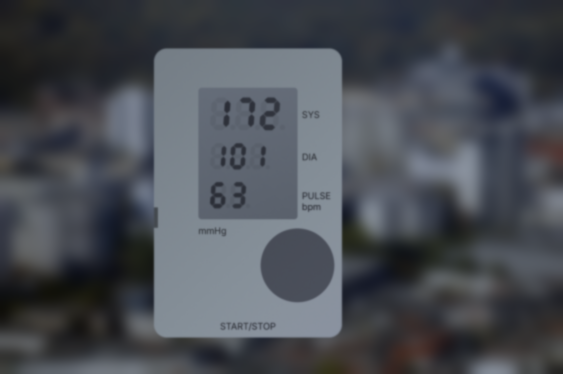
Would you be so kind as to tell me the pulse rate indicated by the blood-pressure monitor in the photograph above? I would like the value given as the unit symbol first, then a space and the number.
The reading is bpm 63
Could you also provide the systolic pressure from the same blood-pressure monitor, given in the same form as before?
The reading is mmHg 172
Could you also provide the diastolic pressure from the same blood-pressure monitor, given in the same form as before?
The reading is mmHg 101
